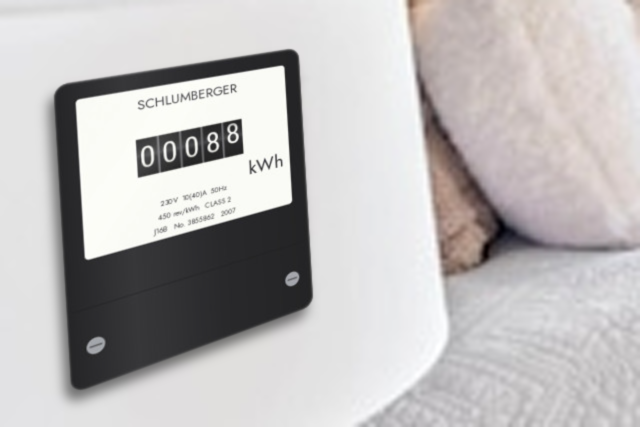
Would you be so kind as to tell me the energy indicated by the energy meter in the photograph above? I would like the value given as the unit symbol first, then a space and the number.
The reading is kWh 88
